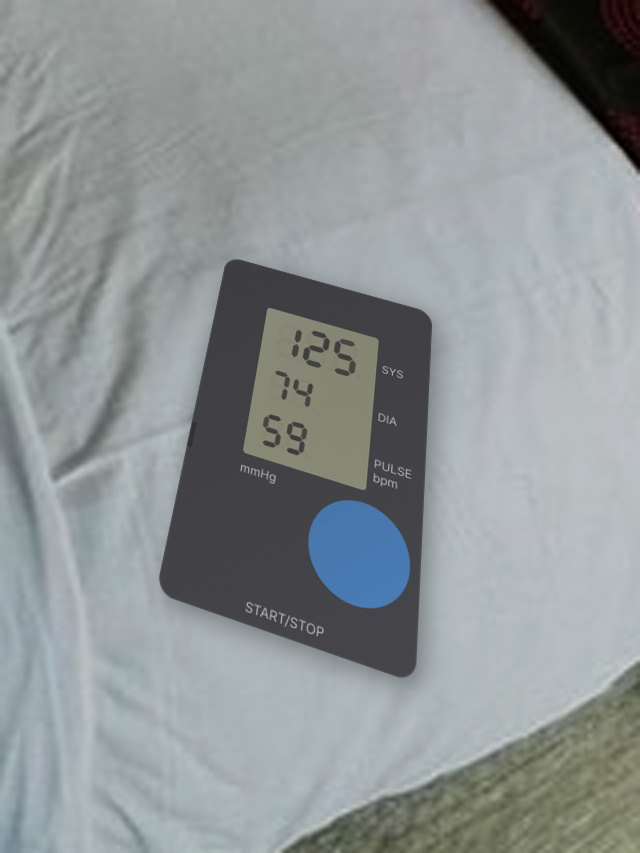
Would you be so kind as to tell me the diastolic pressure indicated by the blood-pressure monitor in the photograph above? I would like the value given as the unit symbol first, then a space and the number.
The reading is mmHg 74
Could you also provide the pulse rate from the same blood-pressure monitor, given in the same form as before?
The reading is bpm 59
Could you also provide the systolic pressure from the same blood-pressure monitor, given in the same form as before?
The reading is mmHg 125
